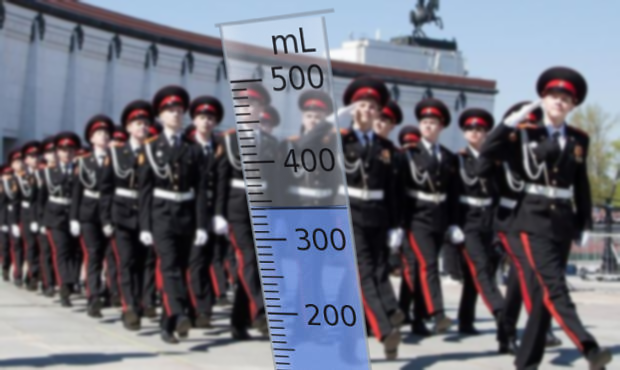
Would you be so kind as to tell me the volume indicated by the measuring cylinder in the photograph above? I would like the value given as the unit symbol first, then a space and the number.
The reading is mL 340
